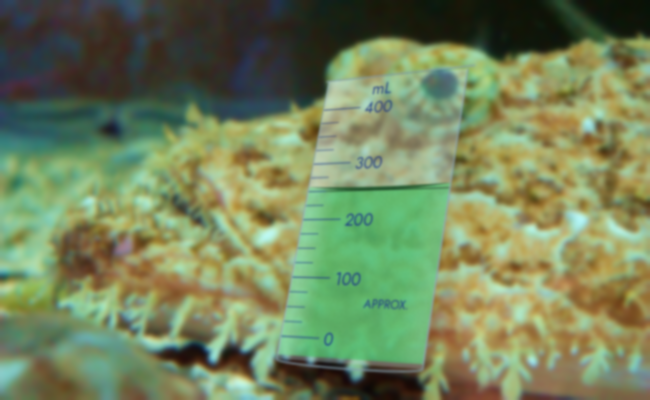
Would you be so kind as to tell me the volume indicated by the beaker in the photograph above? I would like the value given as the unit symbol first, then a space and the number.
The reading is mL 250
